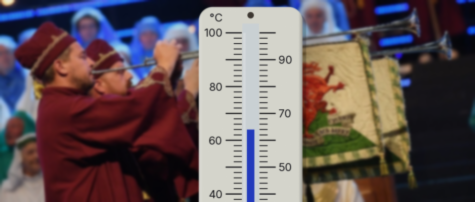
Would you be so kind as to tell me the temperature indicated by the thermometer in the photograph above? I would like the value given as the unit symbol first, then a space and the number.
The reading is °C 64
